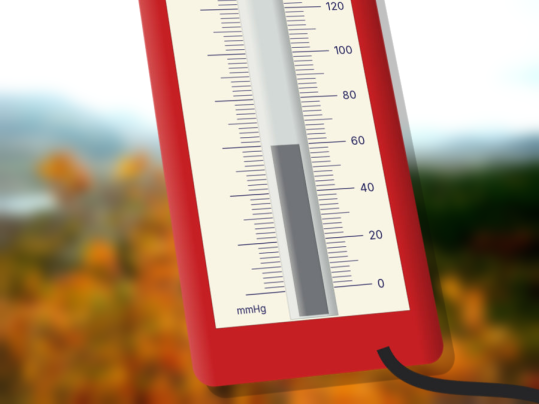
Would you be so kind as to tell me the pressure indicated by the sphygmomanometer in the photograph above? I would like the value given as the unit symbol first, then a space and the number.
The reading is mmHg 60
